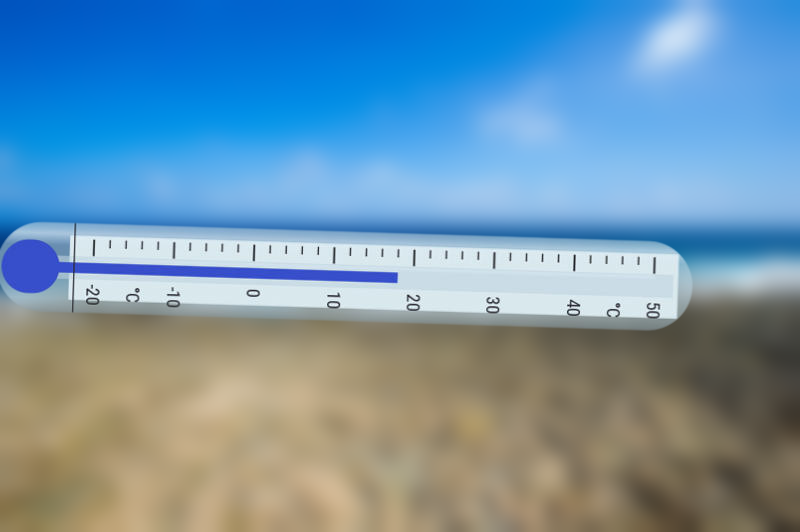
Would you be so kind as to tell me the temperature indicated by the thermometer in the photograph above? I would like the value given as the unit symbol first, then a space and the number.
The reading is °C 18
